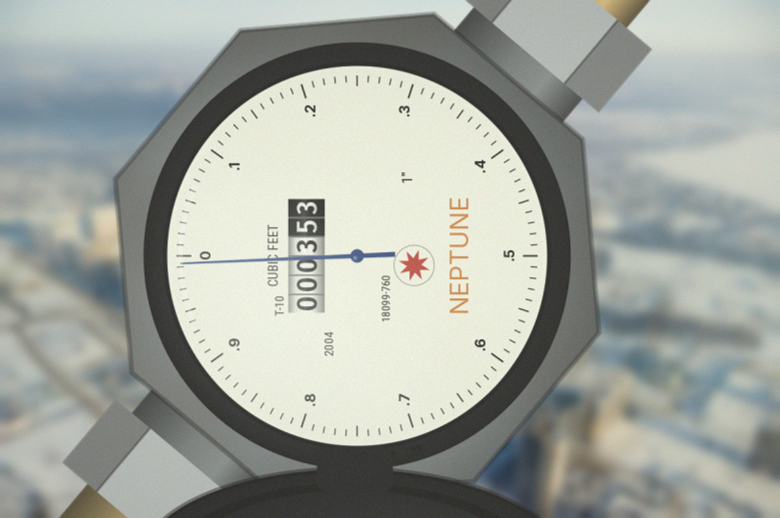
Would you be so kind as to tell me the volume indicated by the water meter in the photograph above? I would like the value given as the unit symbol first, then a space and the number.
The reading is ft³ 352.99
